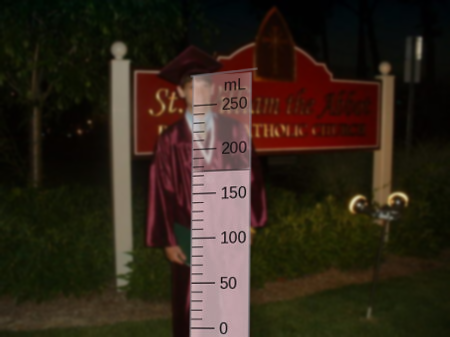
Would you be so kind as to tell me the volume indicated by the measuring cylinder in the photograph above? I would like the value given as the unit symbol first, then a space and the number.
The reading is mL 175
